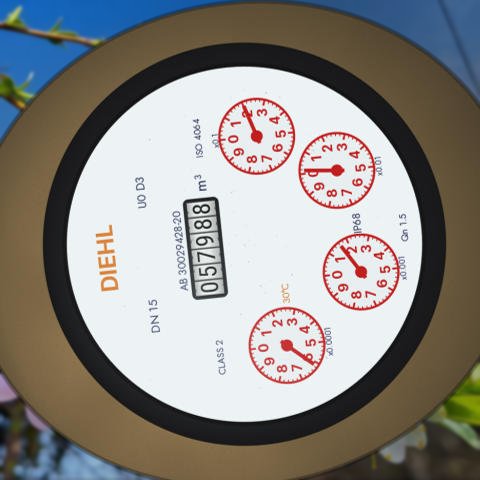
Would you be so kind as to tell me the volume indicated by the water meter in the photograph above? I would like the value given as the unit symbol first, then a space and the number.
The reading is m³ 57988.2016
